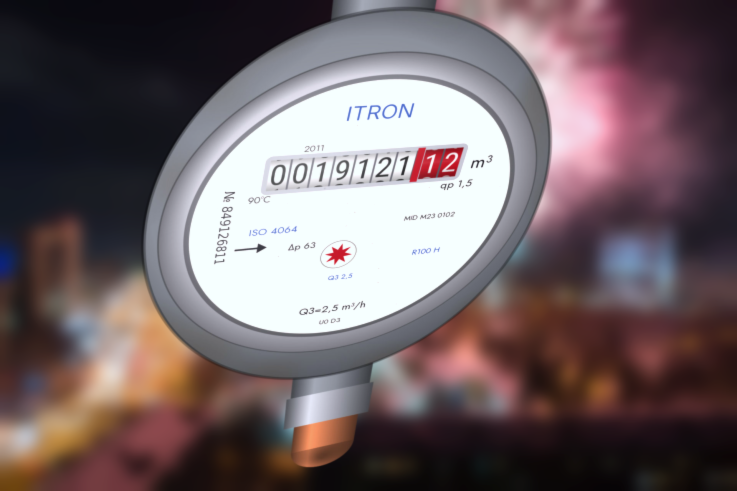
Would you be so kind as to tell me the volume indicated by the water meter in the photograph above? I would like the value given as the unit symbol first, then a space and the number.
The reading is m³ 19121.12
